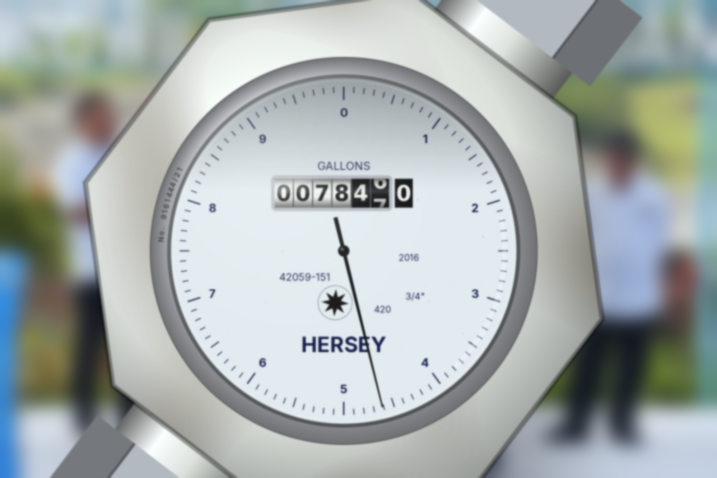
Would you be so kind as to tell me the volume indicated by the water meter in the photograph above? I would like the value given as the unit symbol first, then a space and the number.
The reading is gal 78464.6
